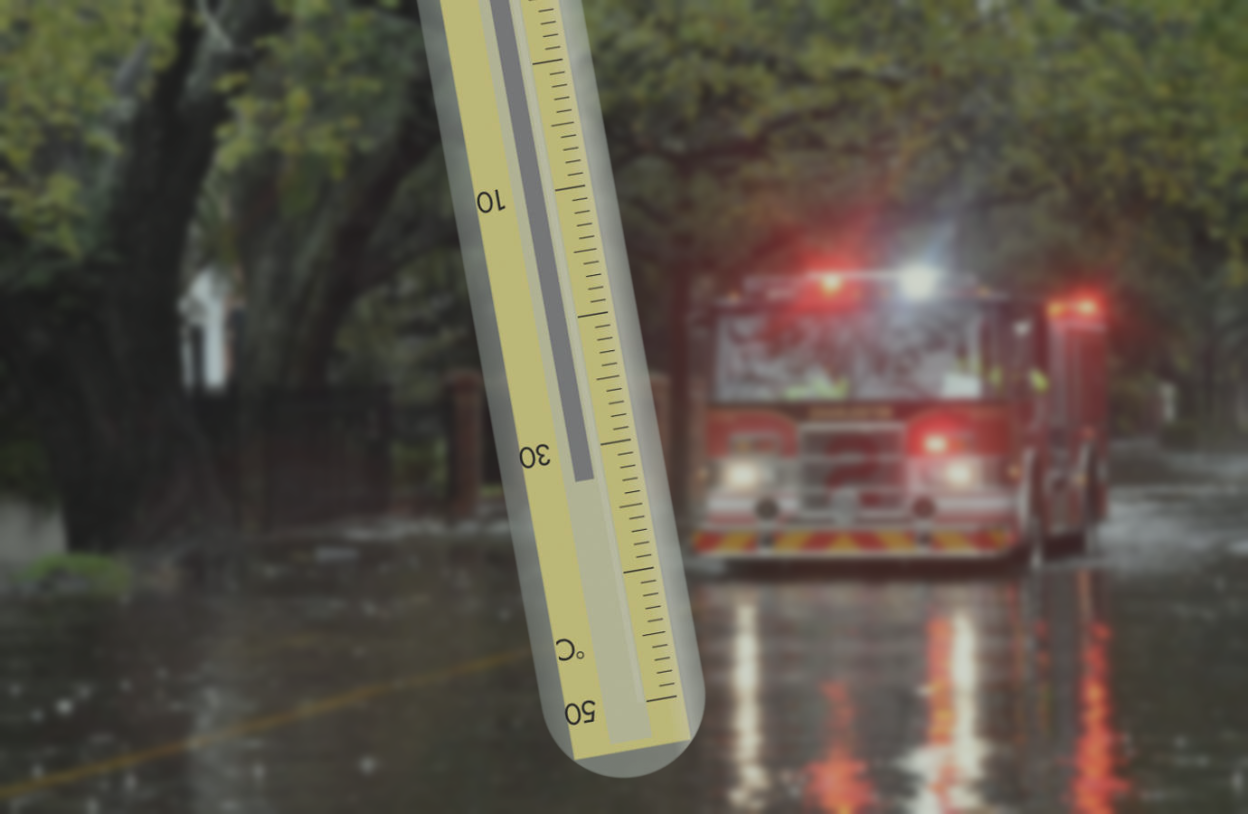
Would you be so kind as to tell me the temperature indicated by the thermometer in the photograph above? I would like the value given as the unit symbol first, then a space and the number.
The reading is °C 32.5
